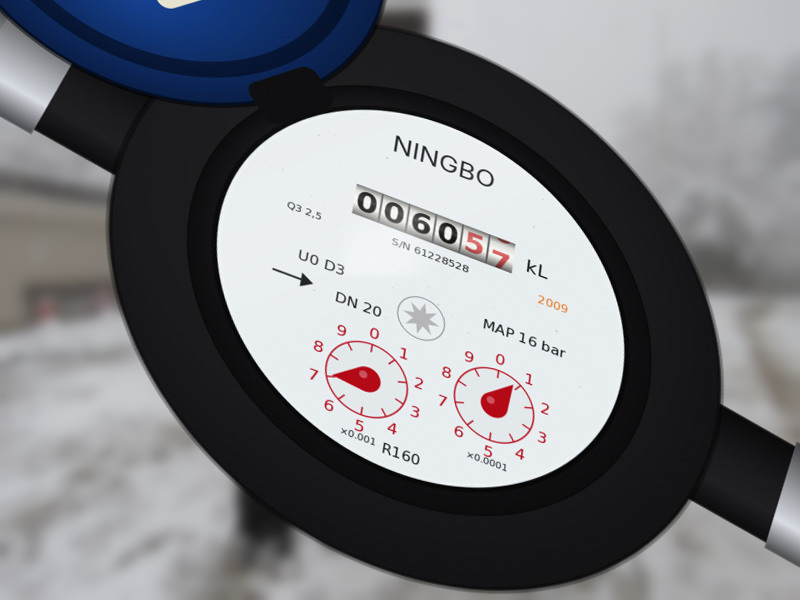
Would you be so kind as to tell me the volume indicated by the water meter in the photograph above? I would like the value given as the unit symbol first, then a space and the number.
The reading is kL 60.5670
